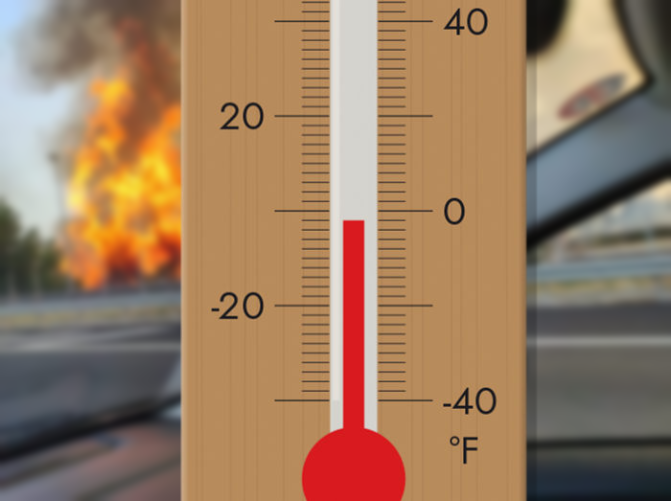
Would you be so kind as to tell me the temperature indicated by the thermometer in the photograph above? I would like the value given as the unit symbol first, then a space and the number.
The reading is °F -2
